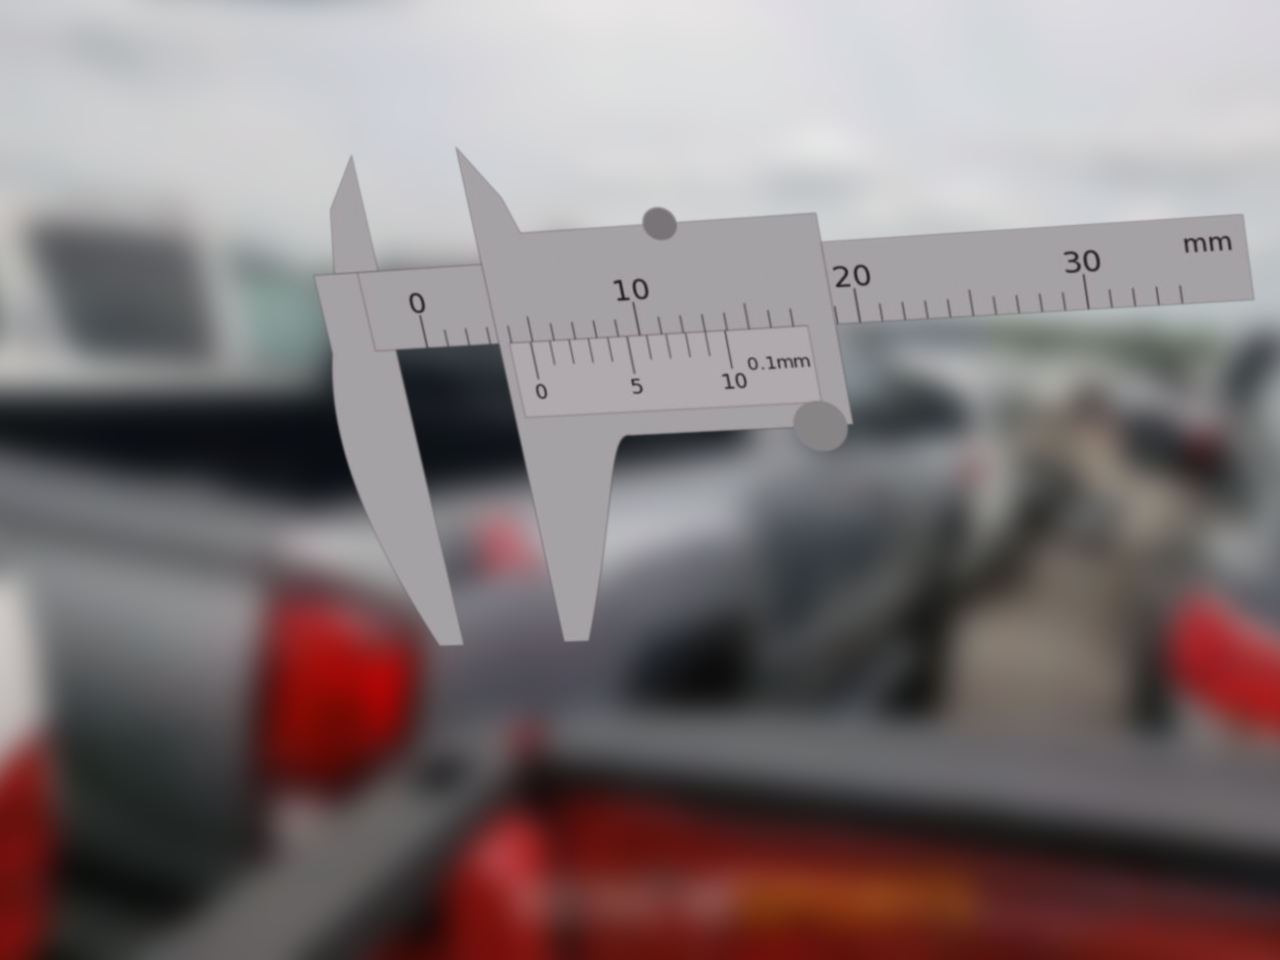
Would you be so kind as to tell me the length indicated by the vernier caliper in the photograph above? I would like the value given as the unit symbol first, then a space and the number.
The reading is mm 4.9
